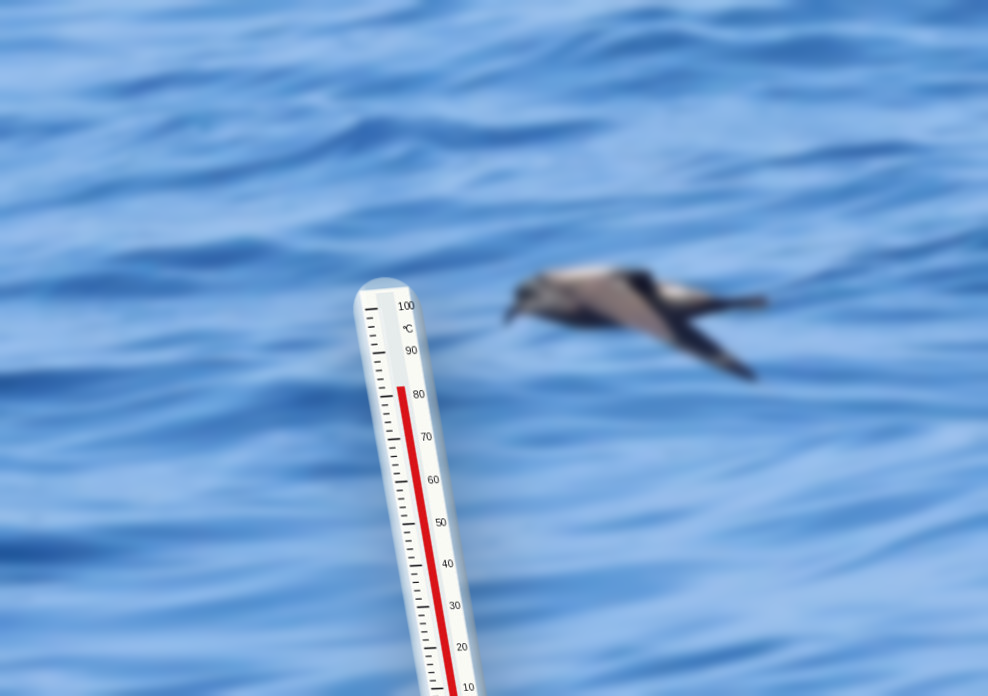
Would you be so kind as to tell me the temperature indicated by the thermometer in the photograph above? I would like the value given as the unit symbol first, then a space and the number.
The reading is °C 82
